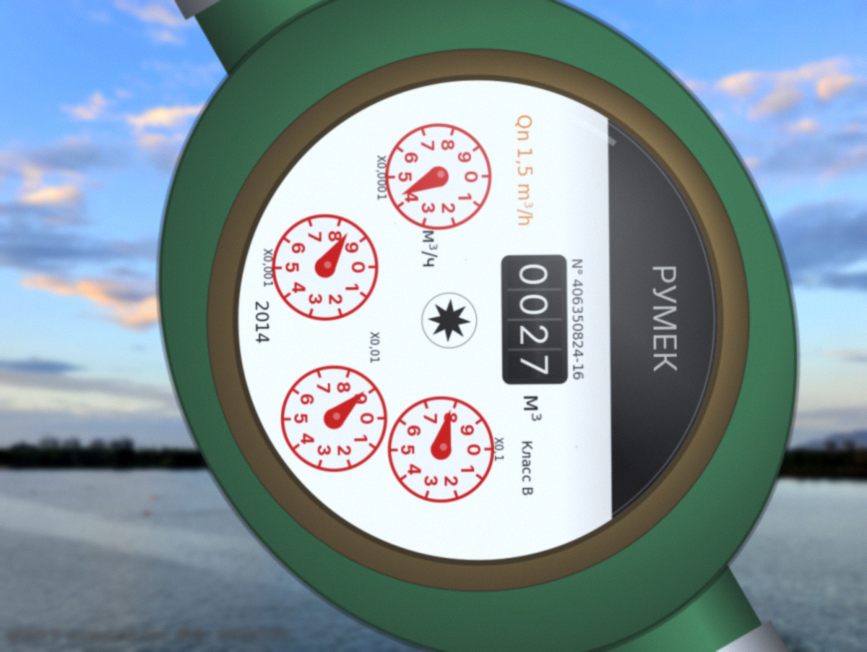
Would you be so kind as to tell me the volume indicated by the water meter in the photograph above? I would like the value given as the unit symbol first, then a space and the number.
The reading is m³ 27.7884
